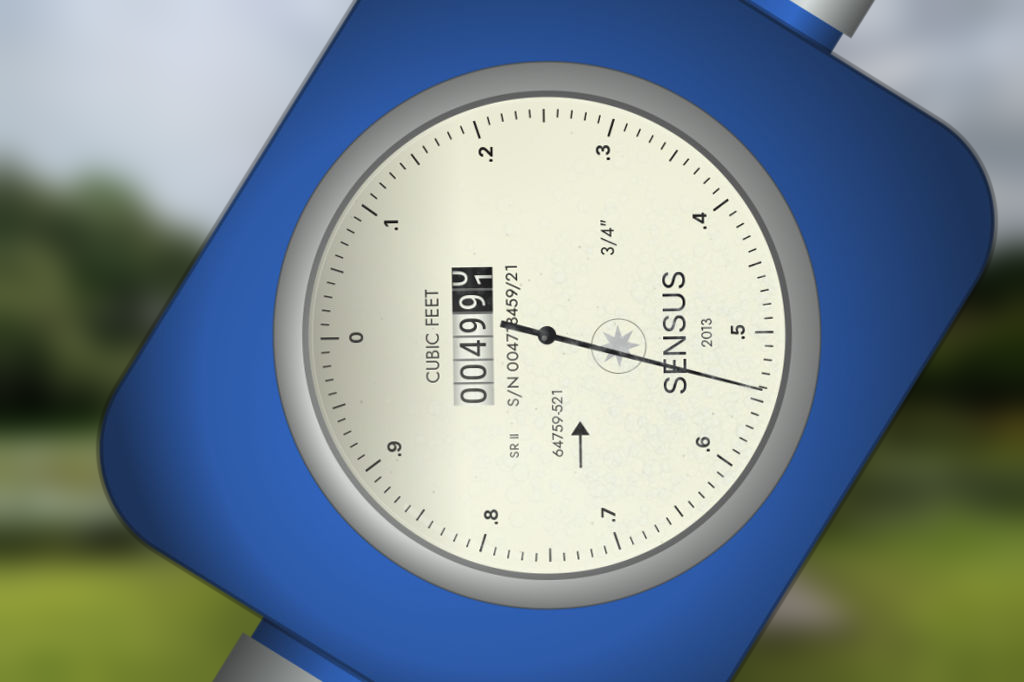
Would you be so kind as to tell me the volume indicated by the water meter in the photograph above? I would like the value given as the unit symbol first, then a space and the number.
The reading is ft³ 4990.54
